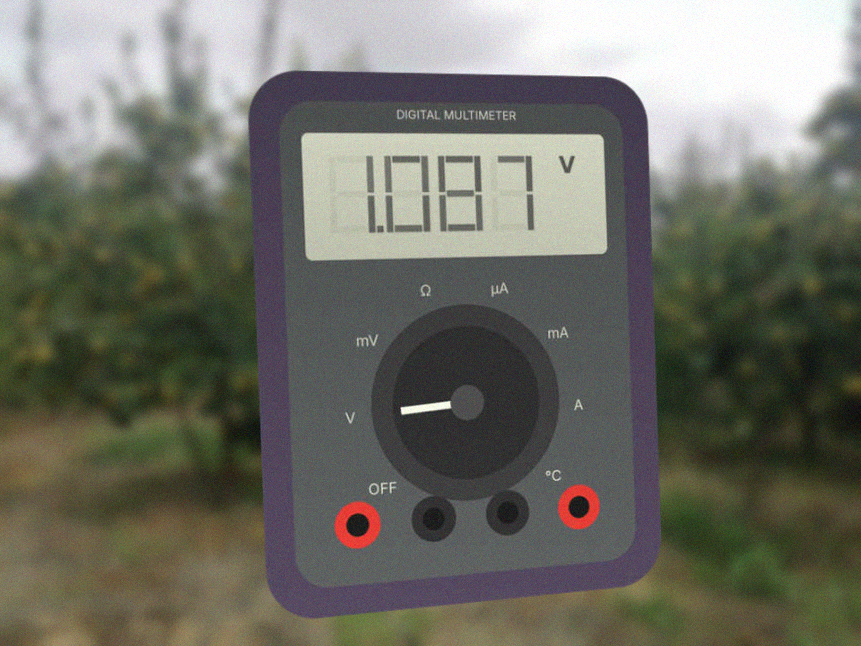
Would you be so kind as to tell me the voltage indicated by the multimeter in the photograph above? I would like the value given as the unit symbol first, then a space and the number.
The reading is V 1.087
